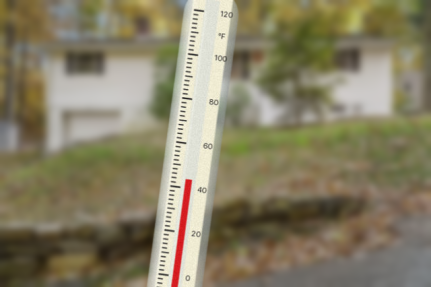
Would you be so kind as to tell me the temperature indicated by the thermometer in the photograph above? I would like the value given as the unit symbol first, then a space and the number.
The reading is °F 44
